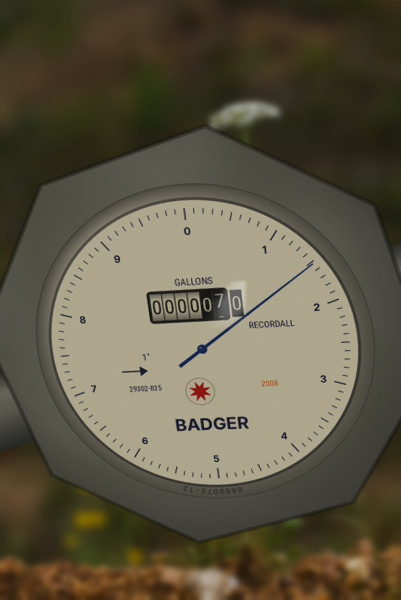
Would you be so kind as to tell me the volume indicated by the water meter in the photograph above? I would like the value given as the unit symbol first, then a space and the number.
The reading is gal 71.5
